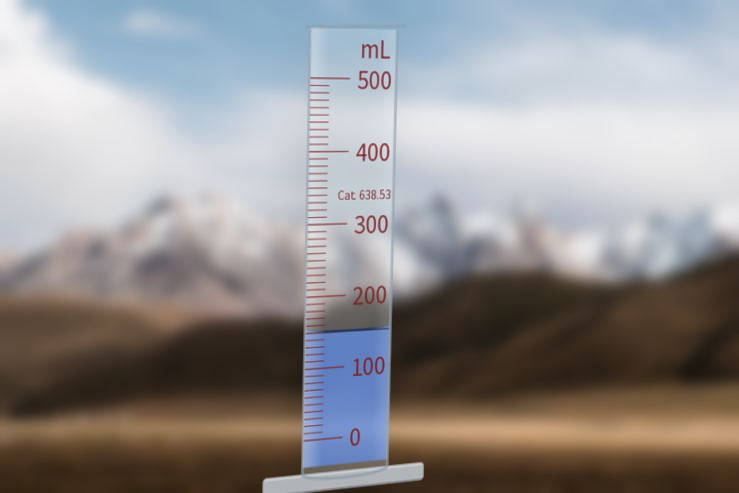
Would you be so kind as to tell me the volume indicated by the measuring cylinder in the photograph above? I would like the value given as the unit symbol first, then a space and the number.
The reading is mL 150
